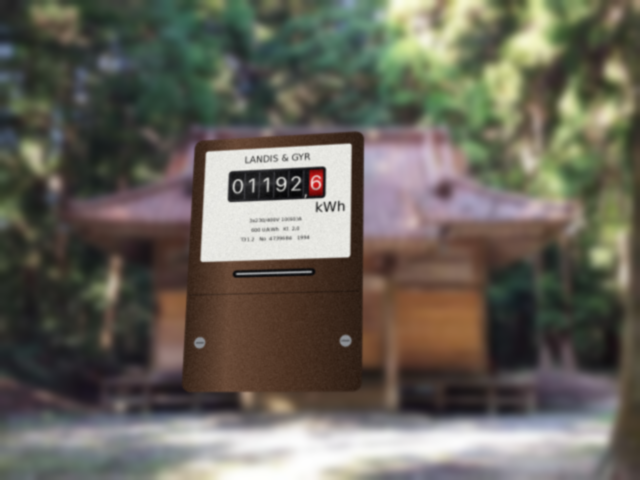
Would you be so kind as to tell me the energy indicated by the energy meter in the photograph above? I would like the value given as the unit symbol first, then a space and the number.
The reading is kWh 1192.6
